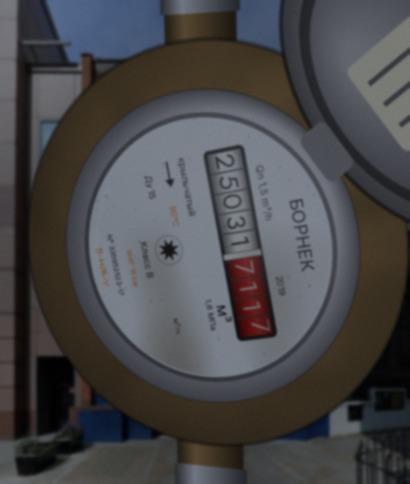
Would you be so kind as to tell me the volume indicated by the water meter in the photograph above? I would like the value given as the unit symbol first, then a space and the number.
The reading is m³ 25031.7117
